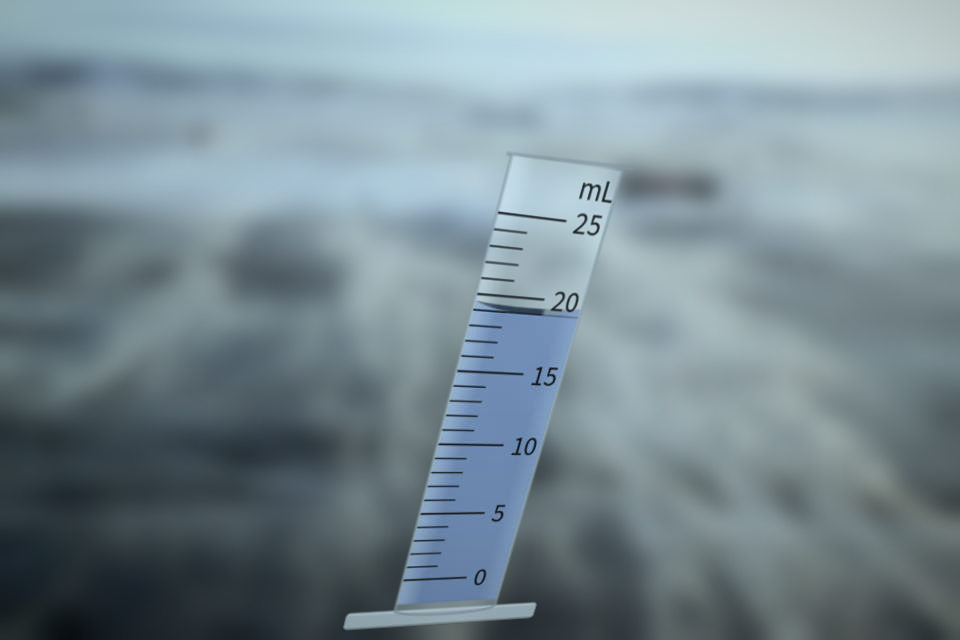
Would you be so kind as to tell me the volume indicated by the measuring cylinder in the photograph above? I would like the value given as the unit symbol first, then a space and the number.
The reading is mL 19
